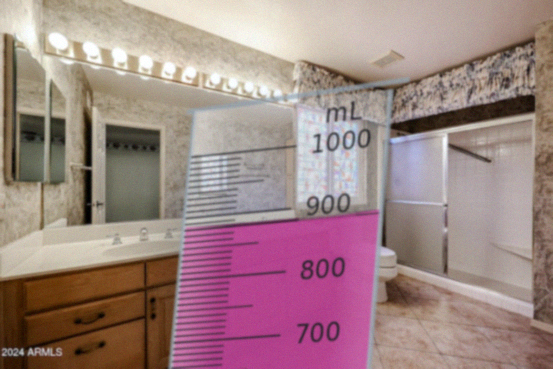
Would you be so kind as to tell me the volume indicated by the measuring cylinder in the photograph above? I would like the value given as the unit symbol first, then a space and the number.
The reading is mL 880
